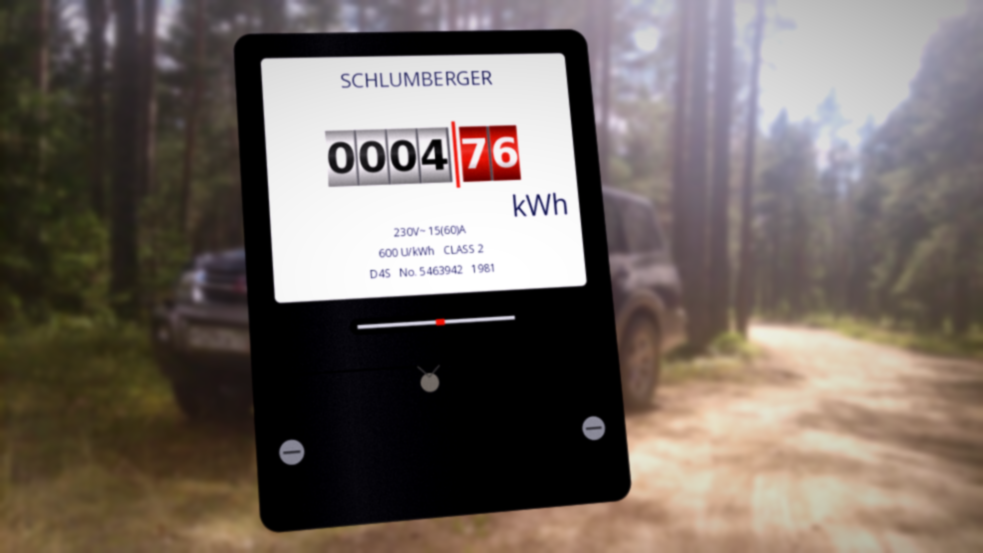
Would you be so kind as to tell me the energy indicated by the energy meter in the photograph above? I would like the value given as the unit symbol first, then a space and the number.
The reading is kWh 4.76
